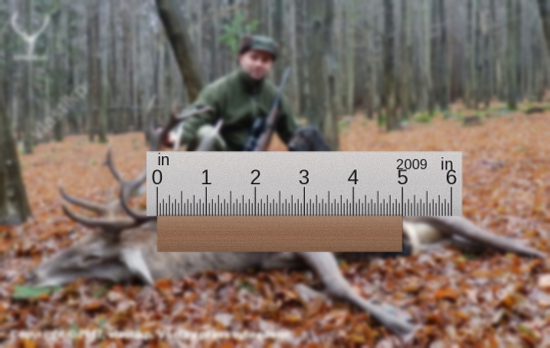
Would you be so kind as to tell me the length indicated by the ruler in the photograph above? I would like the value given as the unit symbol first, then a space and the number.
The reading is in 5
